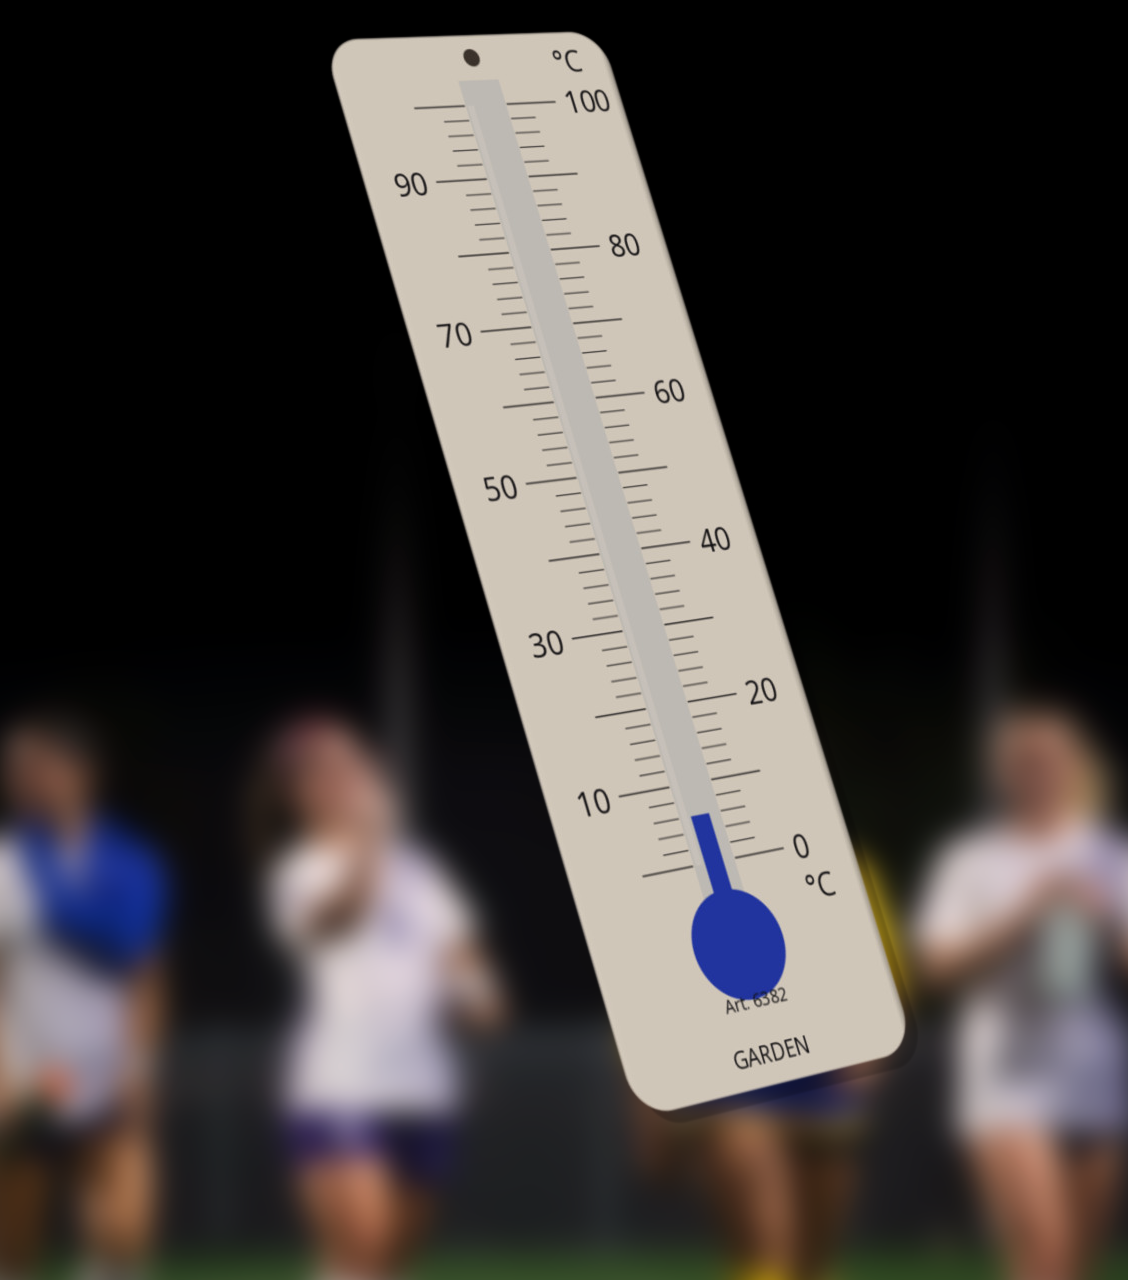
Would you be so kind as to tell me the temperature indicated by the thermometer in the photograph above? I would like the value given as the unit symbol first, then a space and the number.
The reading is °C 6
